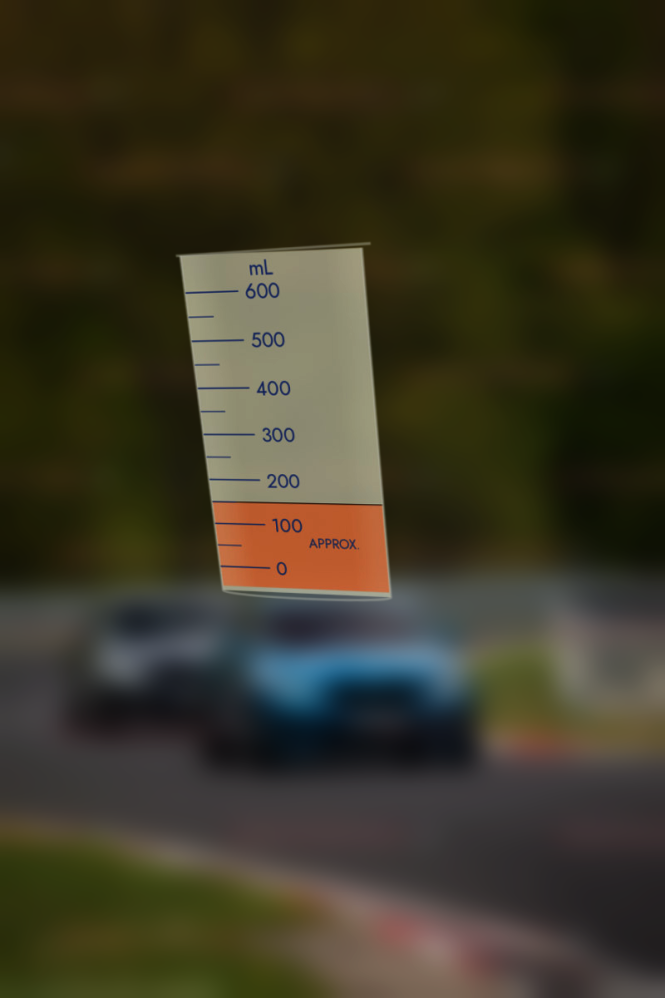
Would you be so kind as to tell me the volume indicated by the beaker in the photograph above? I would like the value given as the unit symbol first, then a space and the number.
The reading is mL 150
